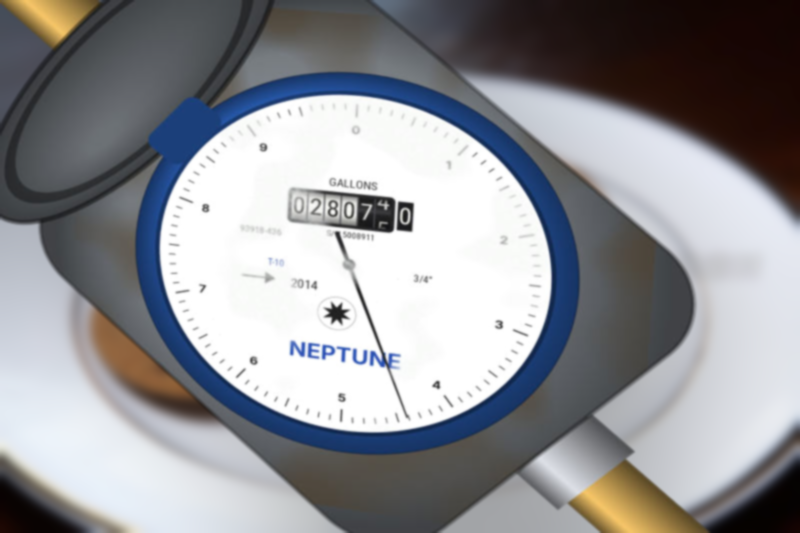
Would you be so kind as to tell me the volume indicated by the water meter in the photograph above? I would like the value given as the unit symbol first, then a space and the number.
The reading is gal 280744.4
